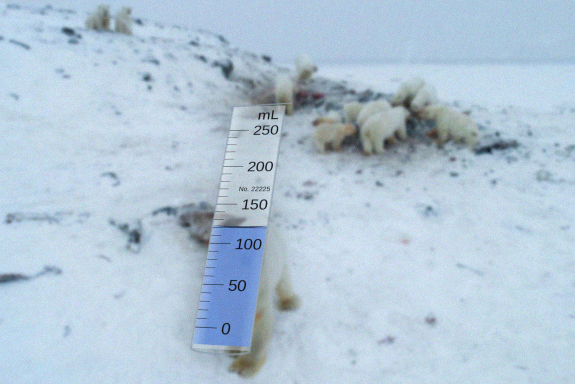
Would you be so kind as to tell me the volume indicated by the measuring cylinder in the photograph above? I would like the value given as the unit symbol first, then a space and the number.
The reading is mL 120
